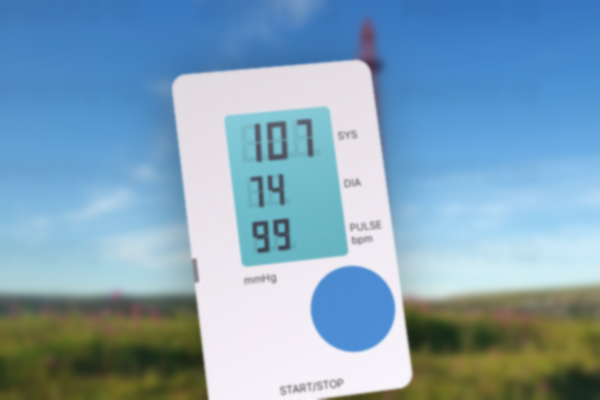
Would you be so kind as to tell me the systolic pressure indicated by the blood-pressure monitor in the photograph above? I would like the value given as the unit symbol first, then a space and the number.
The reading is mmHg 107
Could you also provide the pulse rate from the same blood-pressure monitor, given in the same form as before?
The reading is bpm 99
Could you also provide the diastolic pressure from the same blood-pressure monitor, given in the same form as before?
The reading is mmHg 74
